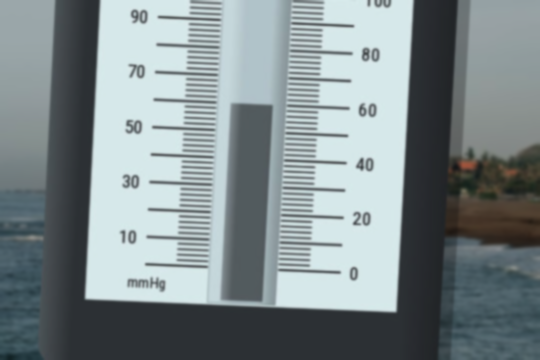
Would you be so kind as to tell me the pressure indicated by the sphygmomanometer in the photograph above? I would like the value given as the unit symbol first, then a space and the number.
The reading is mmHg 60
